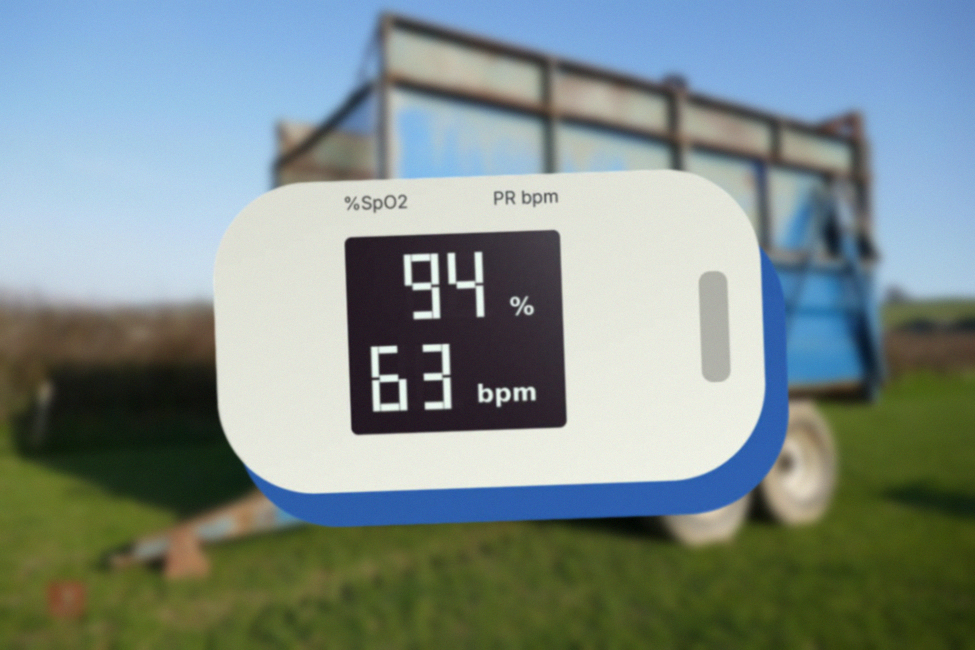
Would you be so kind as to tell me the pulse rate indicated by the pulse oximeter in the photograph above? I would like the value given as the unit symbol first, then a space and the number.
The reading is bpm 63
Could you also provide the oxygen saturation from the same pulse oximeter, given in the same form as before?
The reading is % 94
